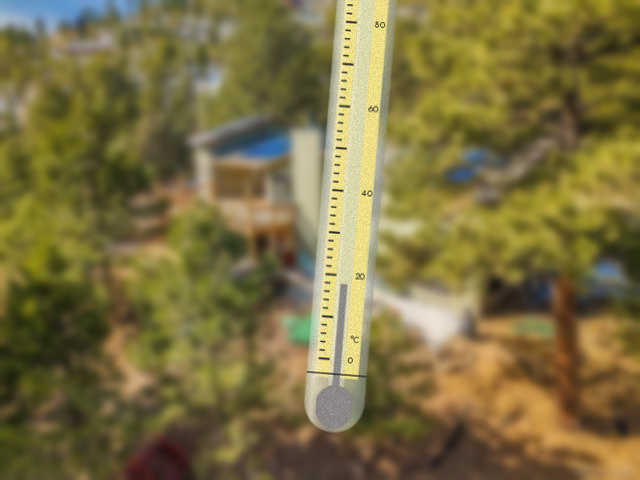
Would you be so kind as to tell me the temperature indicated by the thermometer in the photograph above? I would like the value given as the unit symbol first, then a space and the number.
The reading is °C 18
